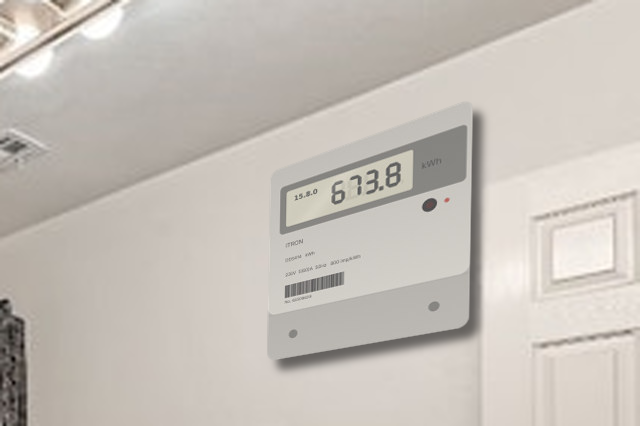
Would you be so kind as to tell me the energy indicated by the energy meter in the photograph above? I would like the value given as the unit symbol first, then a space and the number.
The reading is kWh 673.8
